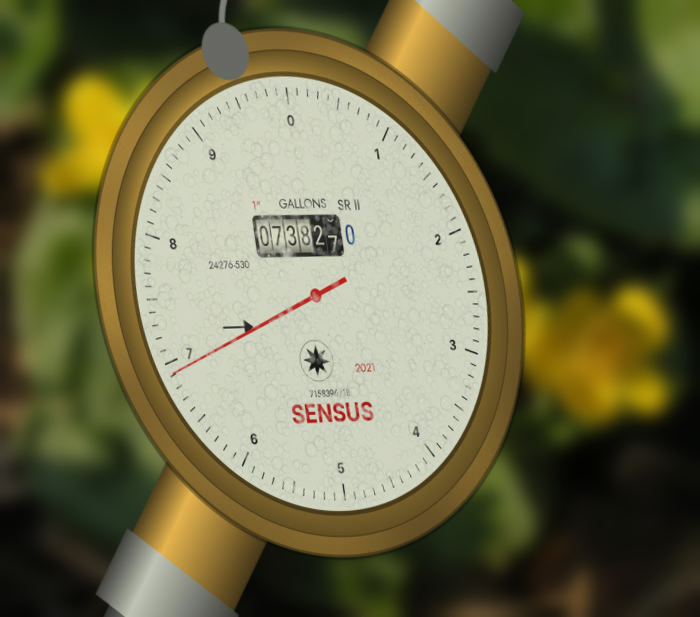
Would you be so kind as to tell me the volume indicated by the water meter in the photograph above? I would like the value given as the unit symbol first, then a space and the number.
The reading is gal 738266.9
